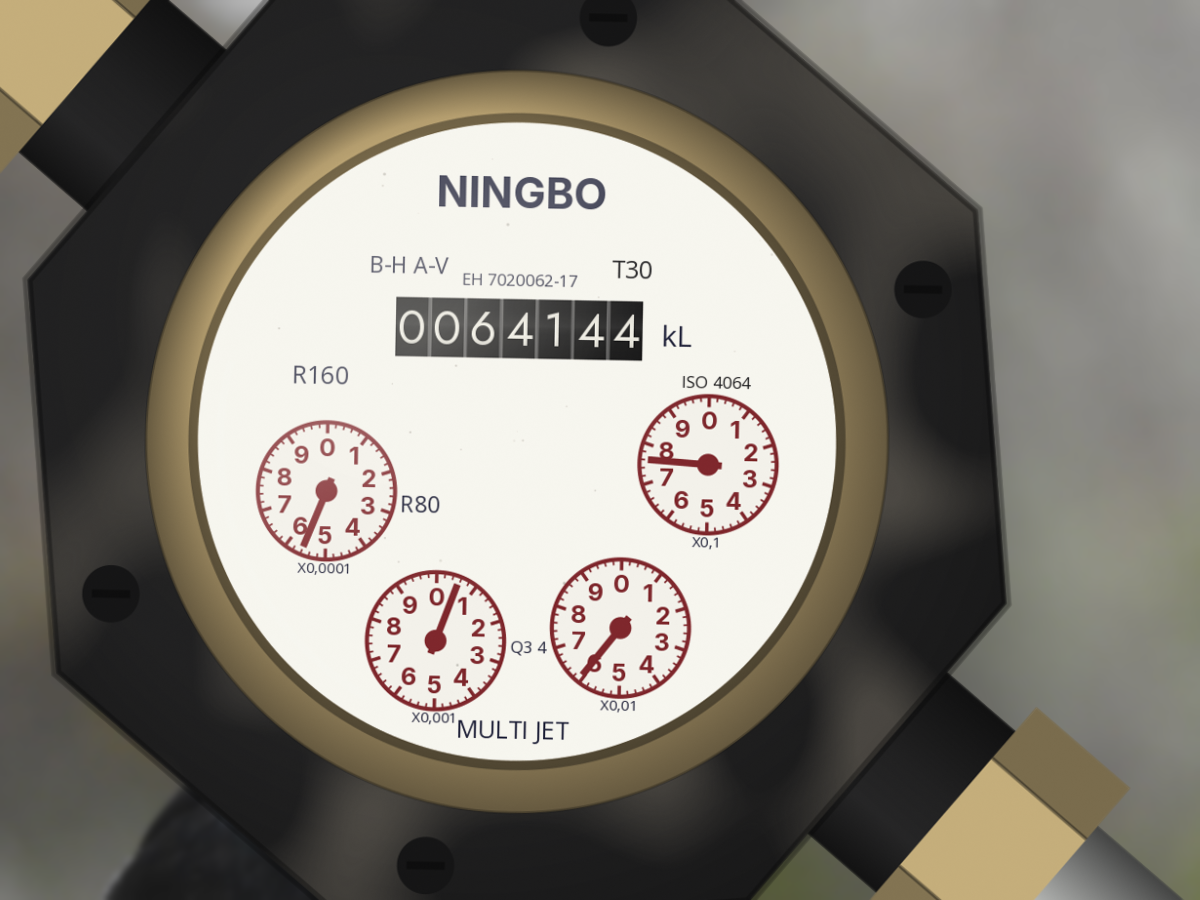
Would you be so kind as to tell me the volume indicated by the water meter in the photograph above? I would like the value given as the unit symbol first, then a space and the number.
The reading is kL 64144.7605
